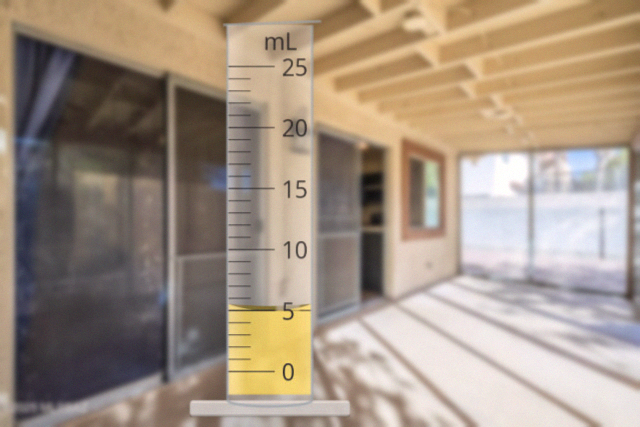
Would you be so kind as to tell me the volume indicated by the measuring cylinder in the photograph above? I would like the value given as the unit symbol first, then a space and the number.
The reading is mL 5
